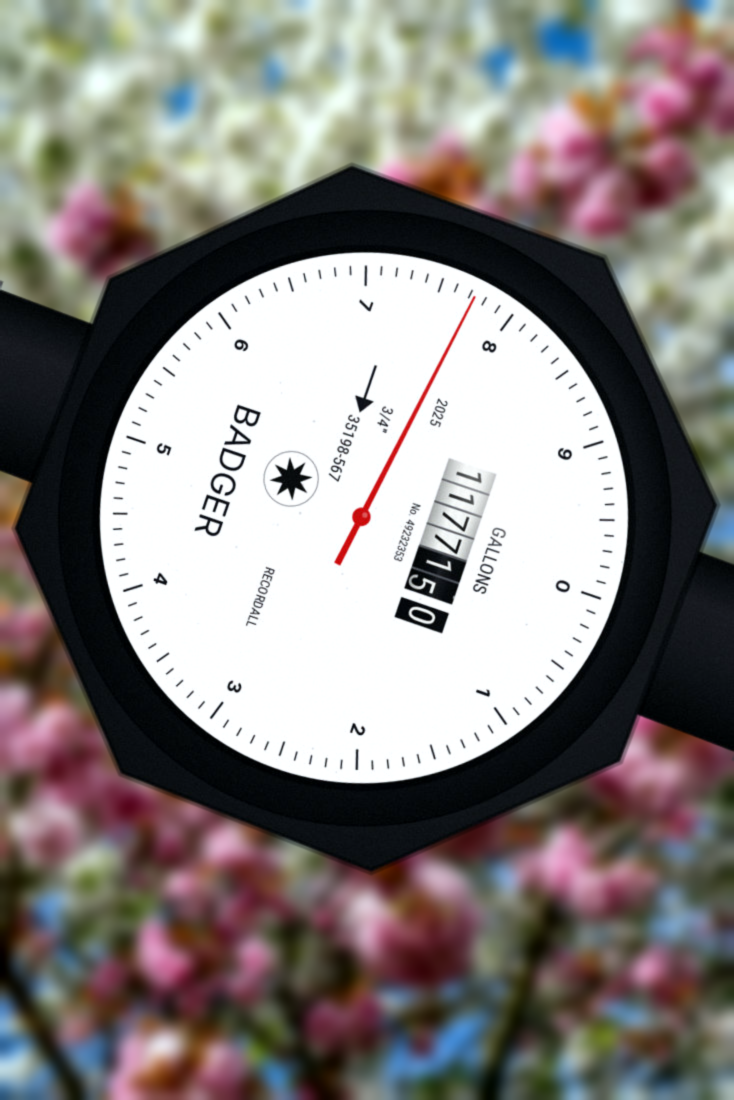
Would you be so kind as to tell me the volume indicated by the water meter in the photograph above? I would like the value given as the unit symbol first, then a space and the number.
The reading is gal 1177147.7
